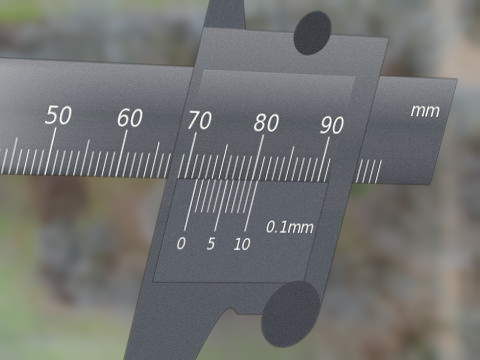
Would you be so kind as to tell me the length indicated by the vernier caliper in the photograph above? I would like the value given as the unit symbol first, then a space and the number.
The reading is mm 71.8
